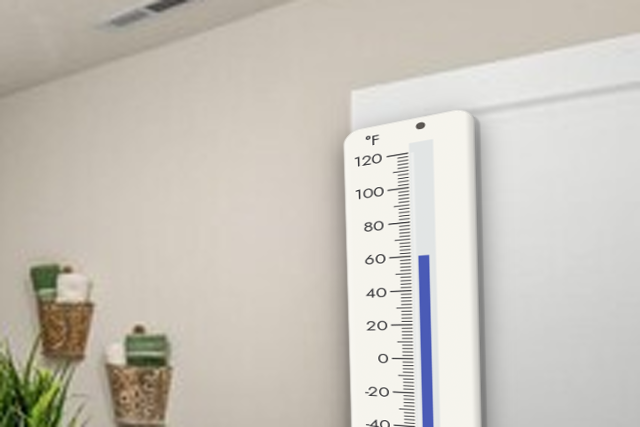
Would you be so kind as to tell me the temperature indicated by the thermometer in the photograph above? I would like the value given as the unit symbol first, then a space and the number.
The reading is °F 60
